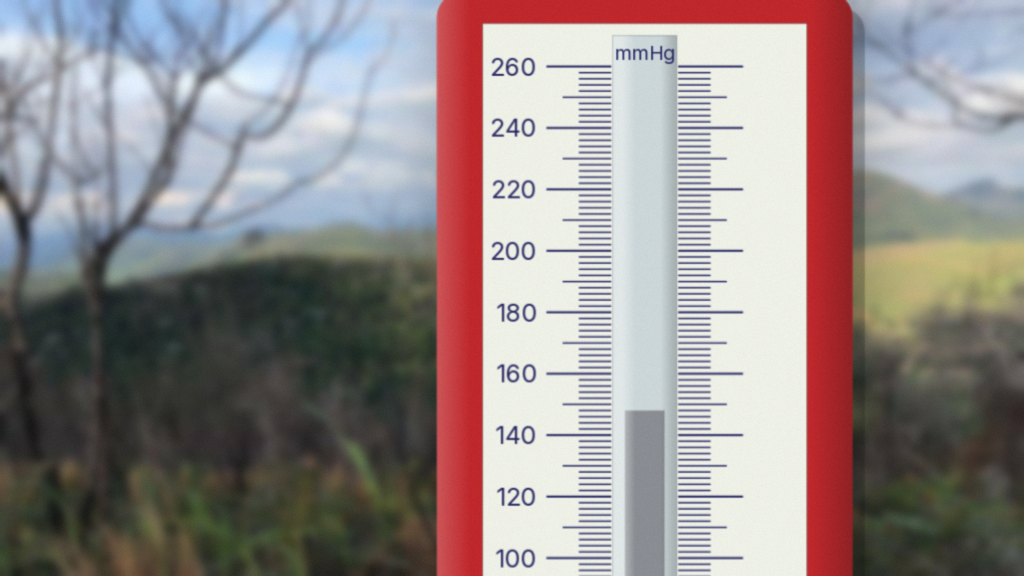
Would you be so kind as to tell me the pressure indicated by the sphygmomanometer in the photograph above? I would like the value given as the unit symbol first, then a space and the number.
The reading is mmHg 148
